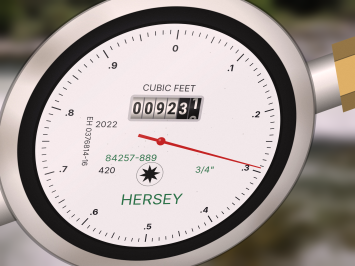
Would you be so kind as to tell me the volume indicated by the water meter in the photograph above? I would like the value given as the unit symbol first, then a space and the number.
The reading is ft³ 9231.29
